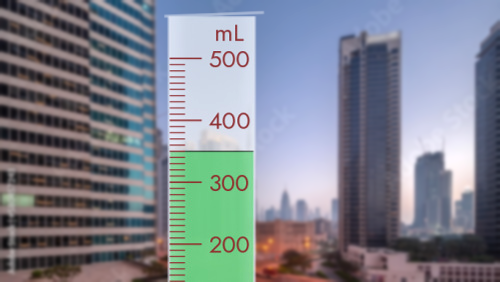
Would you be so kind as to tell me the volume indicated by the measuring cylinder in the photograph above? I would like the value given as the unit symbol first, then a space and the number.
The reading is mL 350
